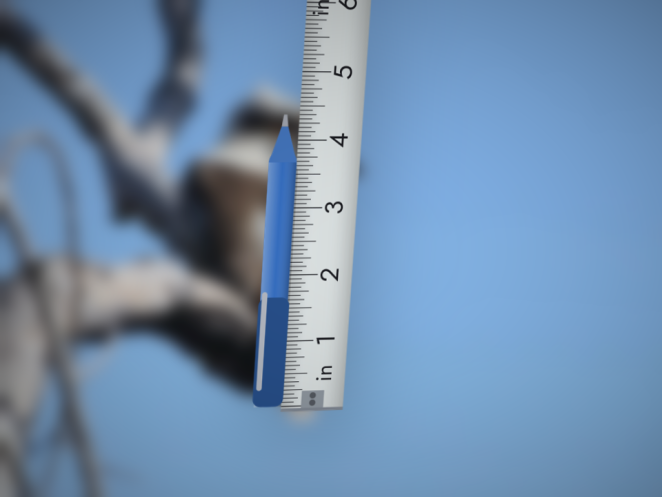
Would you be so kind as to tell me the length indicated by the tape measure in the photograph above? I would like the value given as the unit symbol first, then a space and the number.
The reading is in 4.375
